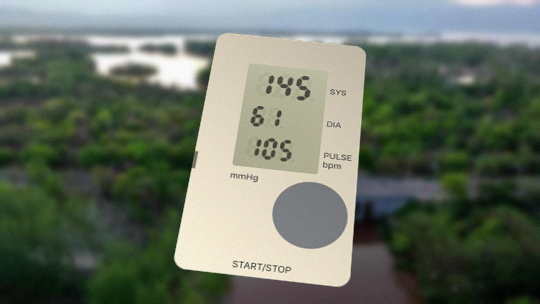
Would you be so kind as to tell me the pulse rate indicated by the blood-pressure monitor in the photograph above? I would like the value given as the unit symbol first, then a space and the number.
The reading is bpm 105
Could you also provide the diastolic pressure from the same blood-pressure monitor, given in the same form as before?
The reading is mmHg 61
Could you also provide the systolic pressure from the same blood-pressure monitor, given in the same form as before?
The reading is mmHg 145
